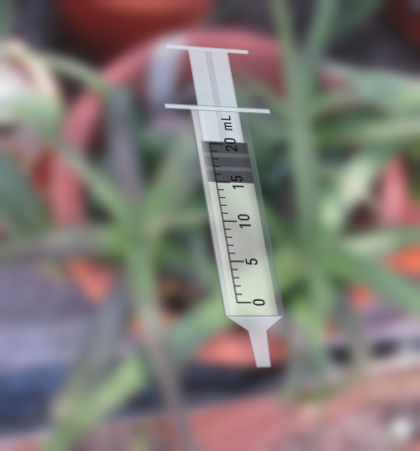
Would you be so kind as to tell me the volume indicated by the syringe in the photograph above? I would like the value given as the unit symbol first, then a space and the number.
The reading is mL 15
